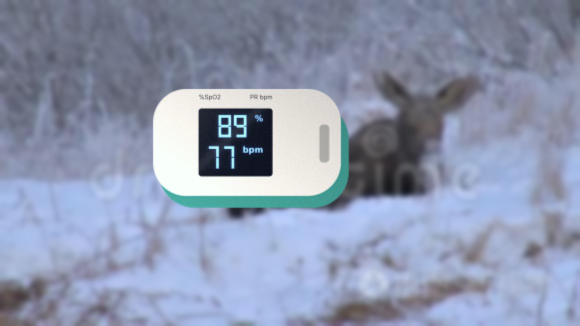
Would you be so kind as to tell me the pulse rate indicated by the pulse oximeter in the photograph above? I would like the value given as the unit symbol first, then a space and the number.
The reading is bpm 77
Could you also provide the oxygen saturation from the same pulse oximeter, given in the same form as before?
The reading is % 89
